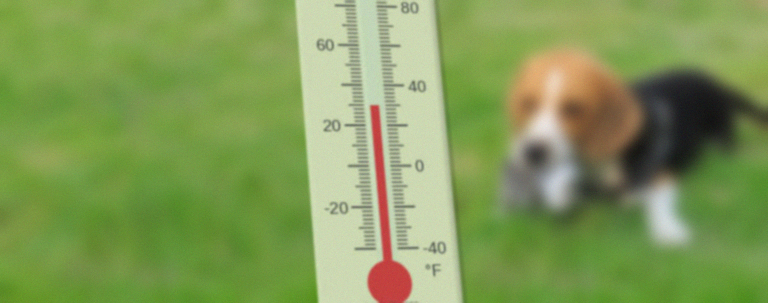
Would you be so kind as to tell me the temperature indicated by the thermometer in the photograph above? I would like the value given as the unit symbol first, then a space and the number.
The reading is °F 30
